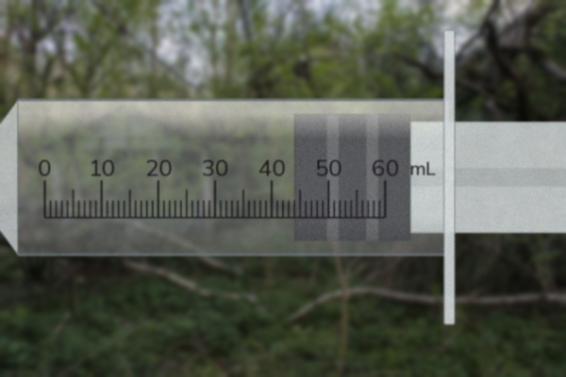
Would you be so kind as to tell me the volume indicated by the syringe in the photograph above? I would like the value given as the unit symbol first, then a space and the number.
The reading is mL 44
